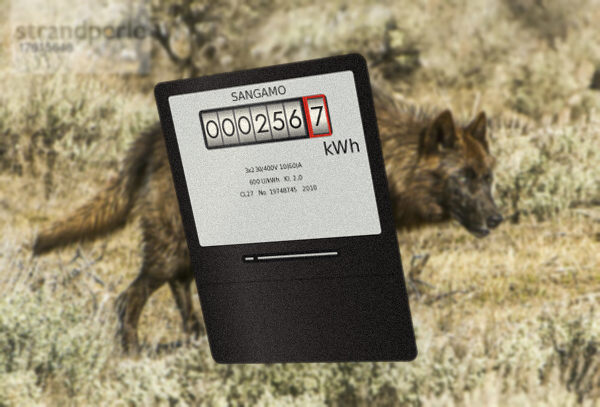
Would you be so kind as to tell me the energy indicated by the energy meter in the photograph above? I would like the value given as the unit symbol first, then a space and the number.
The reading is kWh 256.7
